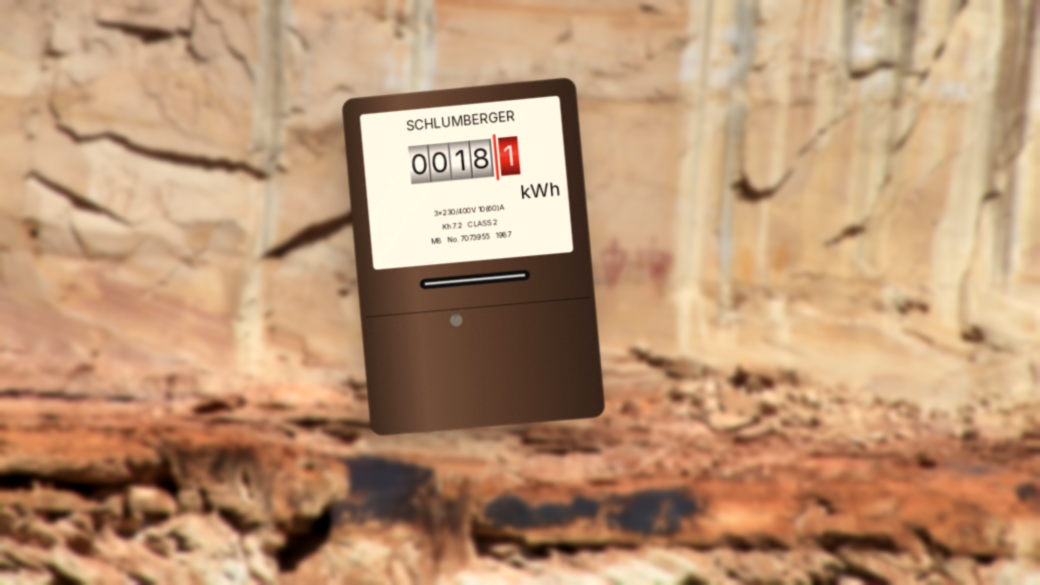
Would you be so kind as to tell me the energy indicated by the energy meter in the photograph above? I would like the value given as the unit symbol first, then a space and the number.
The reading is kWh 18.1
